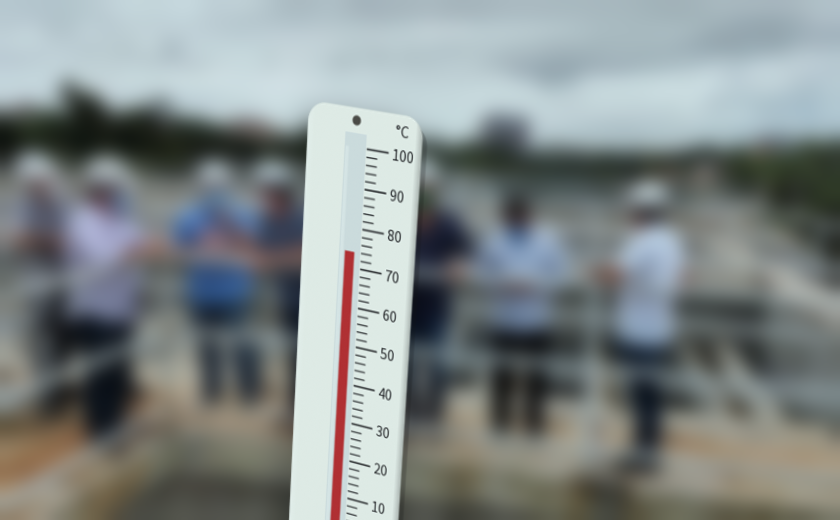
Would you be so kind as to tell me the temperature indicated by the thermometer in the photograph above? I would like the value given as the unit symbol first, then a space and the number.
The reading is °C 74
